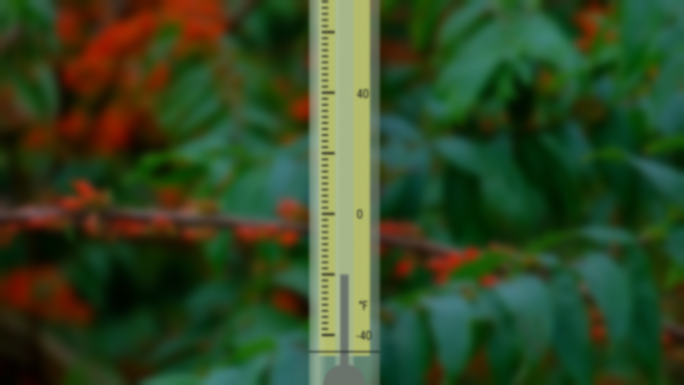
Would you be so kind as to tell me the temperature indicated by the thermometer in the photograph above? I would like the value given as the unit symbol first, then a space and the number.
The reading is °F -20
